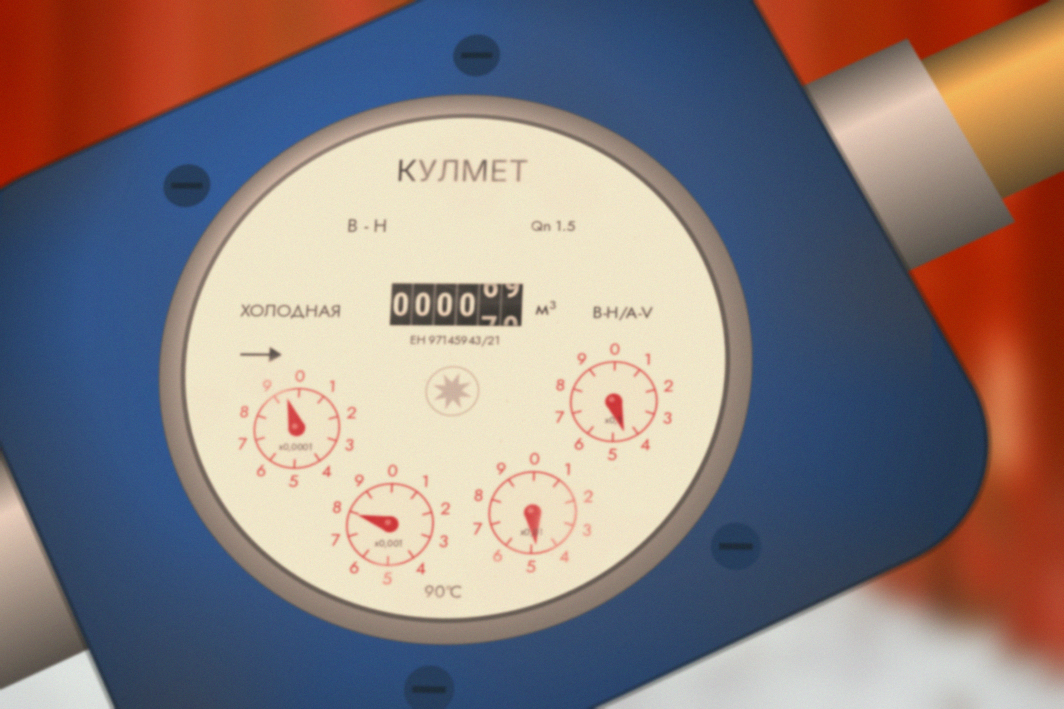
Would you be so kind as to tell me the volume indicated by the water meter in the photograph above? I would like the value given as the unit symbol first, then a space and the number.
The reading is m³ 69.4479
